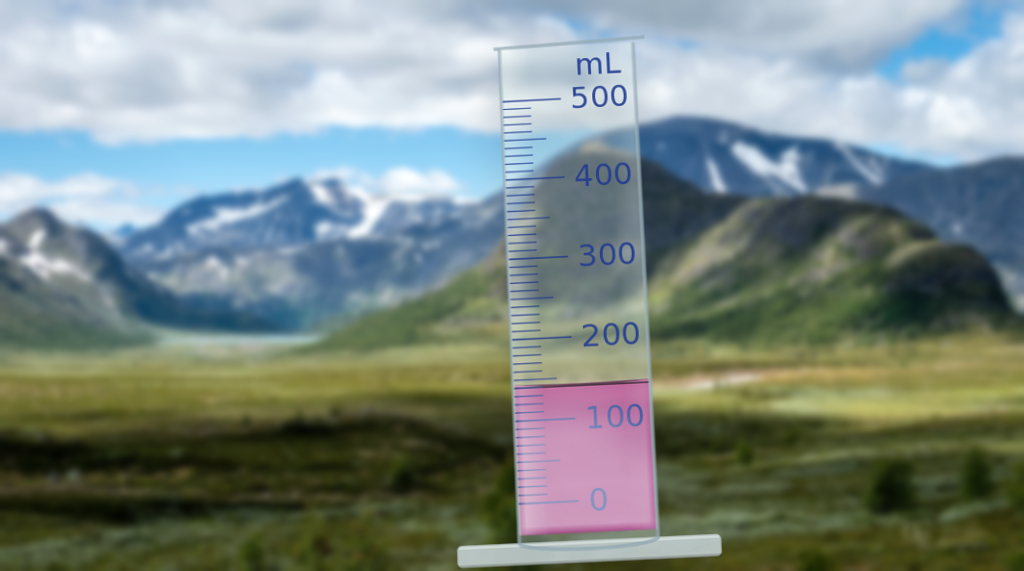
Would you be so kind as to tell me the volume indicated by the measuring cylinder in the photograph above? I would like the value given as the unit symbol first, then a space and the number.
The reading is mL 140
